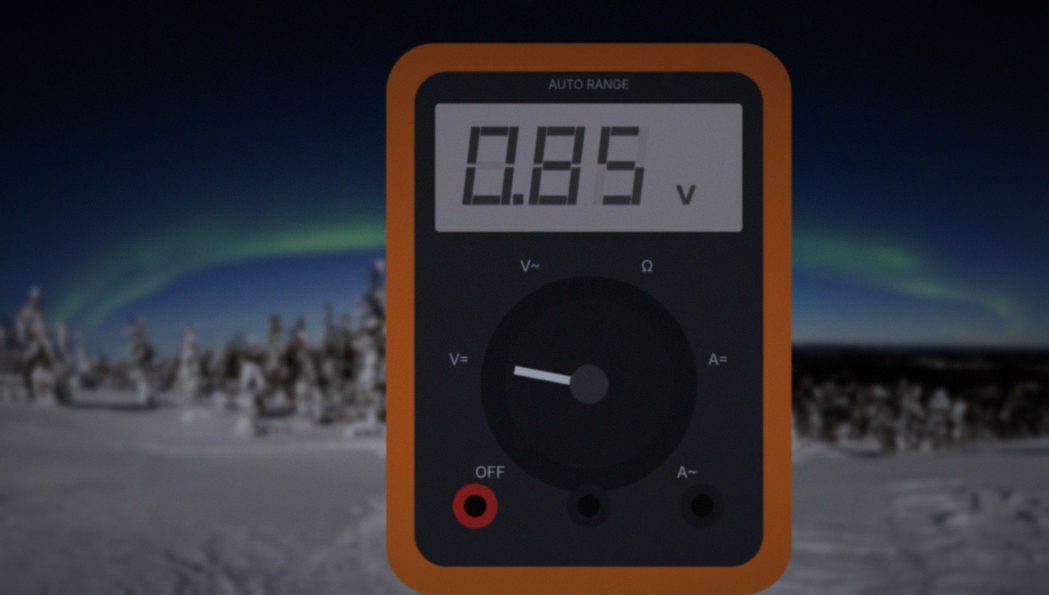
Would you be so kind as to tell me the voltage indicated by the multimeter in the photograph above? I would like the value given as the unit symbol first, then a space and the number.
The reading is V 0.85
